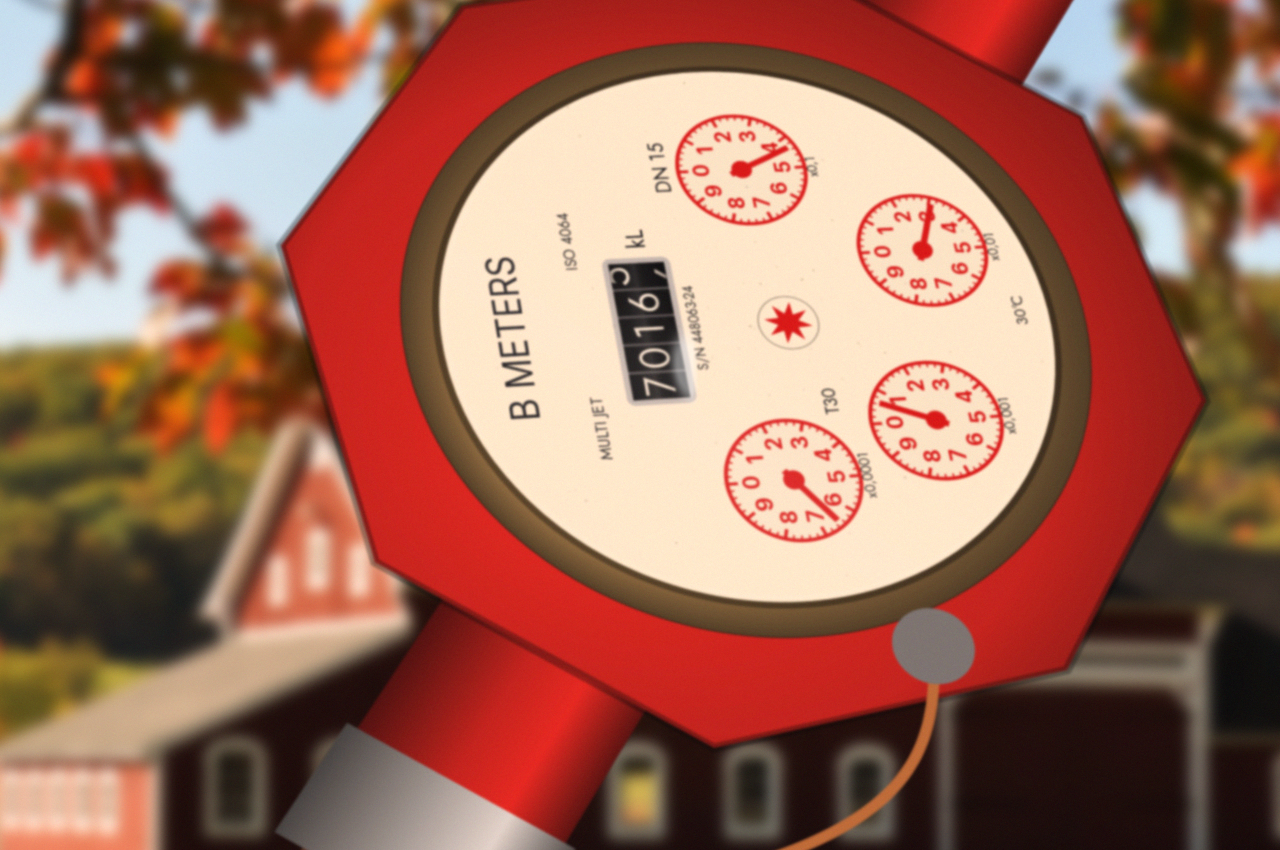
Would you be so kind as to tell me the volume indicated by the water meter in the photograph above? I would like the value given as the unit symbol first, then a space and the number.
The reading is kL 70165.4306
